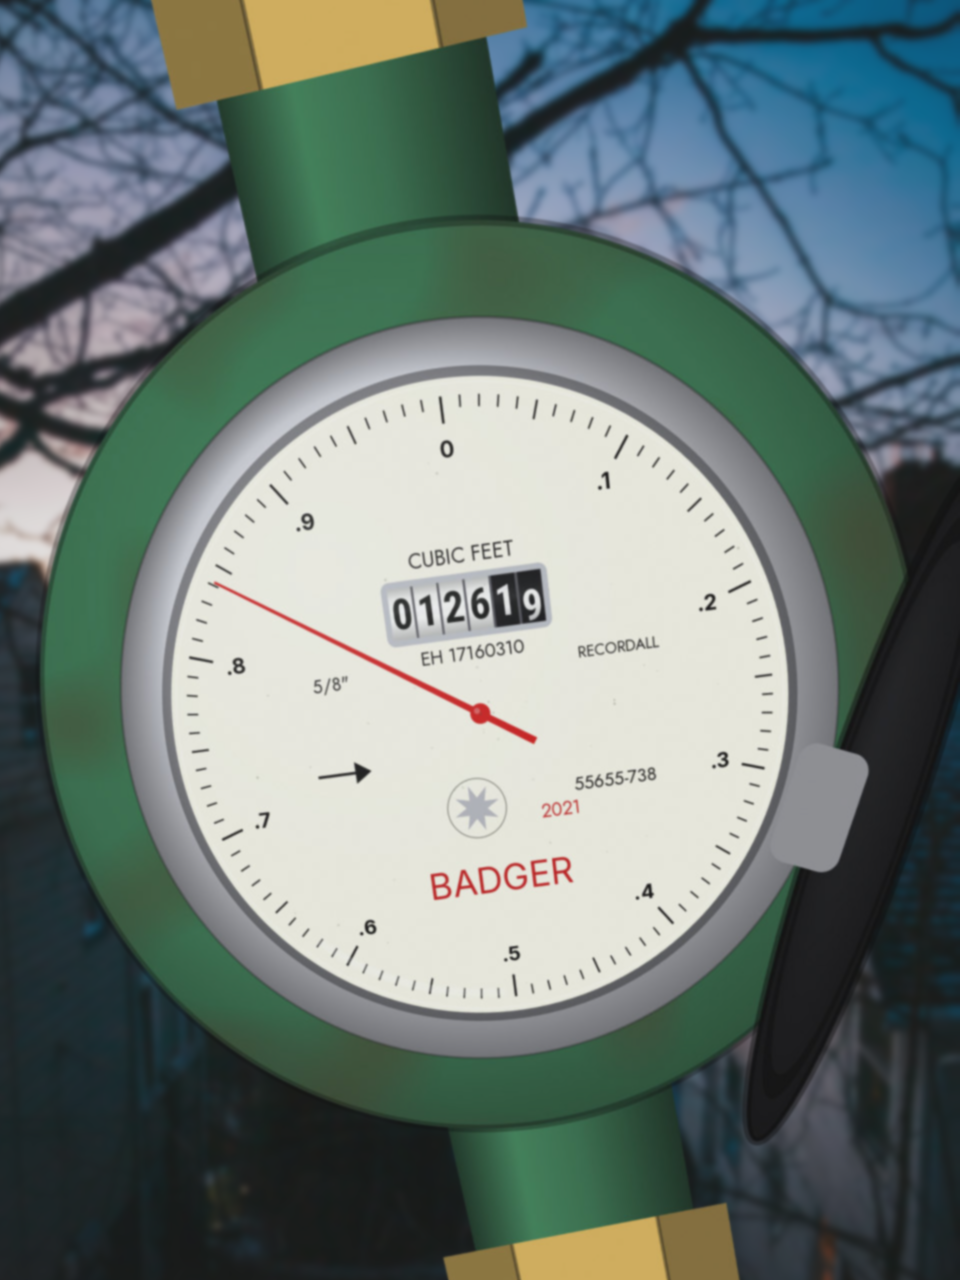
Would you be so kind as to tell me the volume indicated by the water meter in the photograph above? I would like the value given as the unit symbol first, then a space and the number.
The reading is ft³ 12618.84
